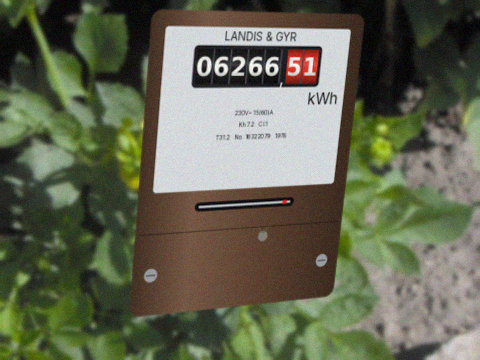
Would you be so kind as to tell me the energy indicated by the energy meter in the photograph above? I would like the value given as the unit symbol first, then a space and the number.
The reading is kWh 6266.51
